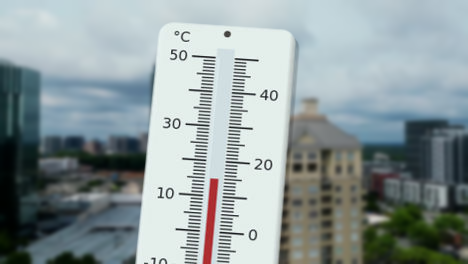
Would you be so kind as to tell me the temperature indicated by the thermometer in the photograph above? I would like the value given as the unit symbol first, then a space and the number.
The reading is °C 15
